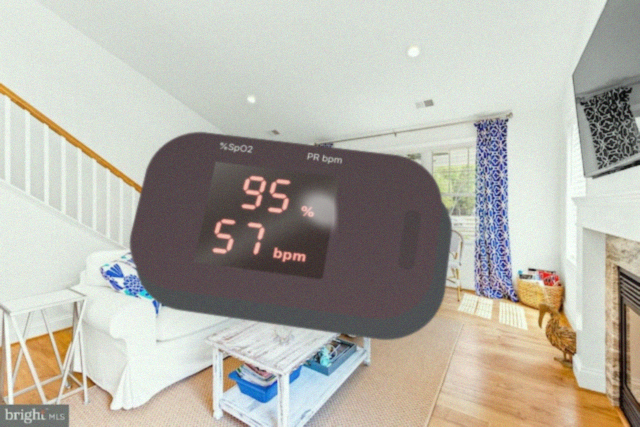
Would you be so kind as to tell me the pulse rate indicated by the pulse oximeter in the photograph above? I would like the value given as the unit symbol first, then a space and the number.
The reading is bpm 57
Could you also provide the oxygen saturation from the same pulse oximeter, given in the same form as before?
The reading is % 95
